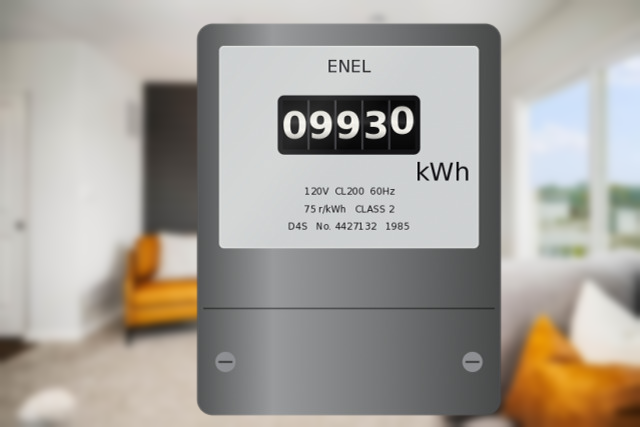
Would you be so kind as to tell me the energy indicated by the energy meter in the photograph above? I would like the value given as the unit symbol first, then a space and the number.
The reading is kWh 9930
